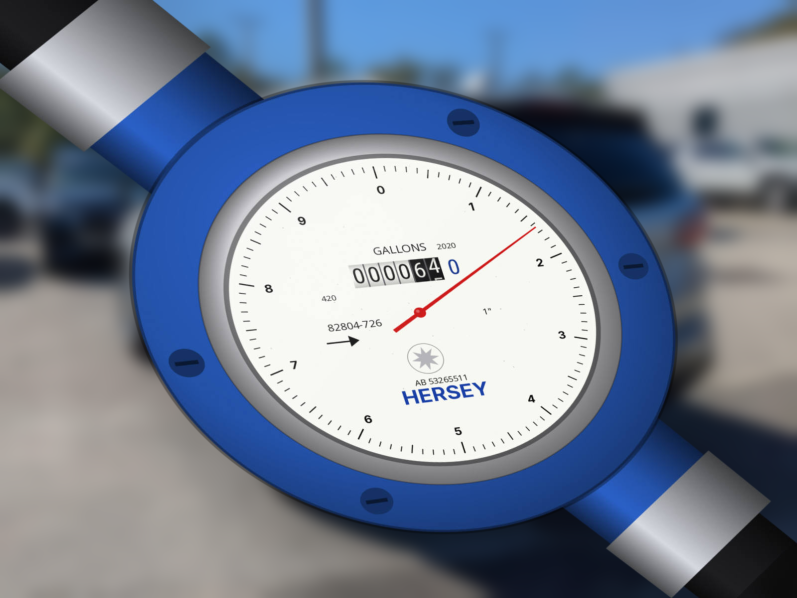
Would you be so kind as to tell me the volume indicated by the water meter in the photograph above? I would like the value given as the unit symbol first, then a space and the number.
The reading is gal 641.6
